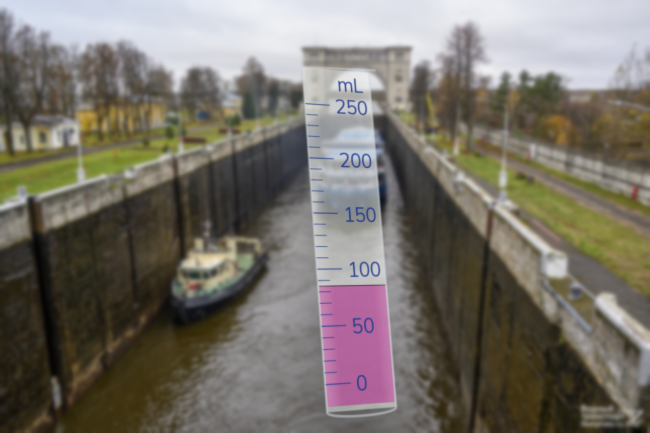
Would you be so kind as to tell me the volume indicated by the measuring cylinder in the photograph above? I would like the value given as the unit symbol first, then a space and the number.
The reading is mL 85
